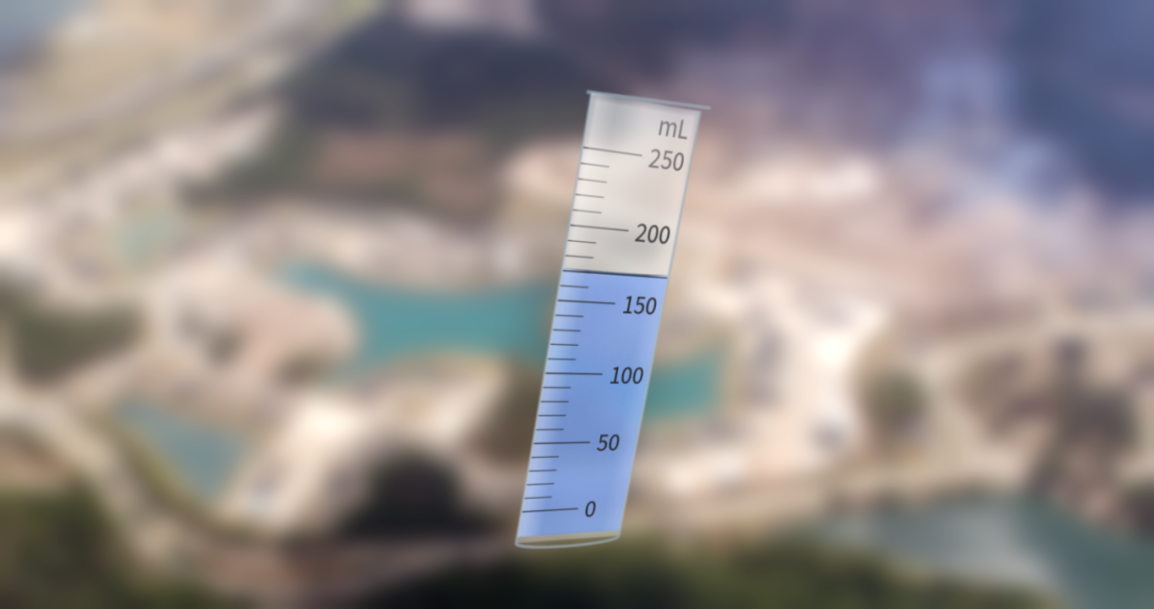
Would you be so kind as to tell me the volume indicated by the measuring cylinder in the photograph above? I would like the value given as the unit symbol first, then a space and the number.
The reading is mL 170
